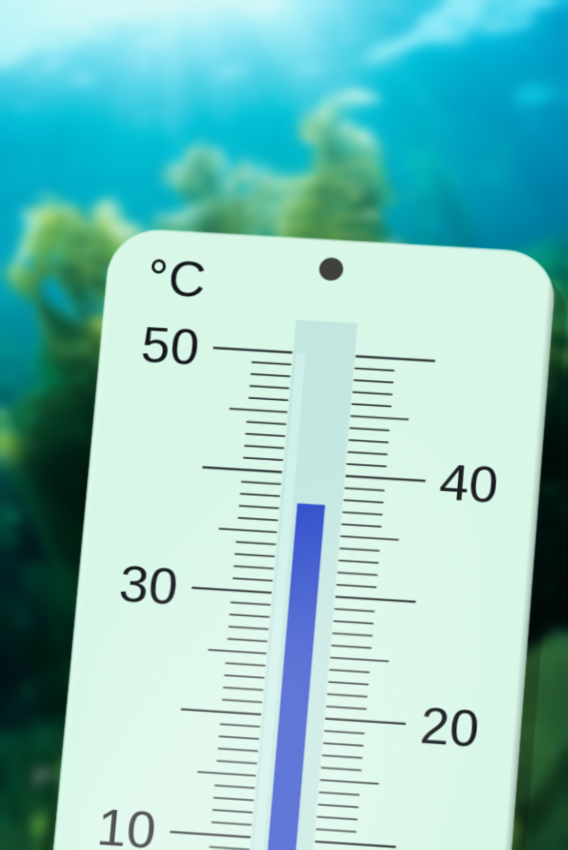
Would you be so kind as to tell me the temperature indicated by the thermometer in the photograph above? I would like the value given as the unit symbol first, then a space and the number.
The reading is °C 37.5
